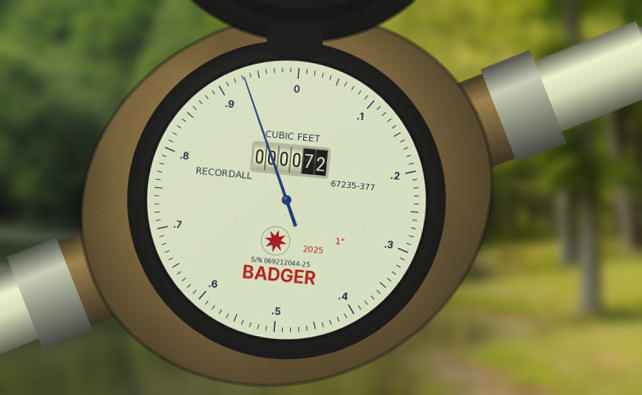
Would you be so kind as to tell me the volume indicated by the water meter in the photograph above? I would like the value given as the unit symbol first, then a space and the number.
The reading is ft³ 71.93
